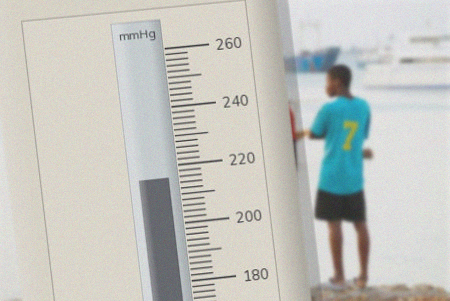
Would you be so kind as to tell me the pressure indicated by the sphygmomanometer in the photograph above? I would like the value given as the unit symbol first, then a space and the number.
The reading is mmHg 216
